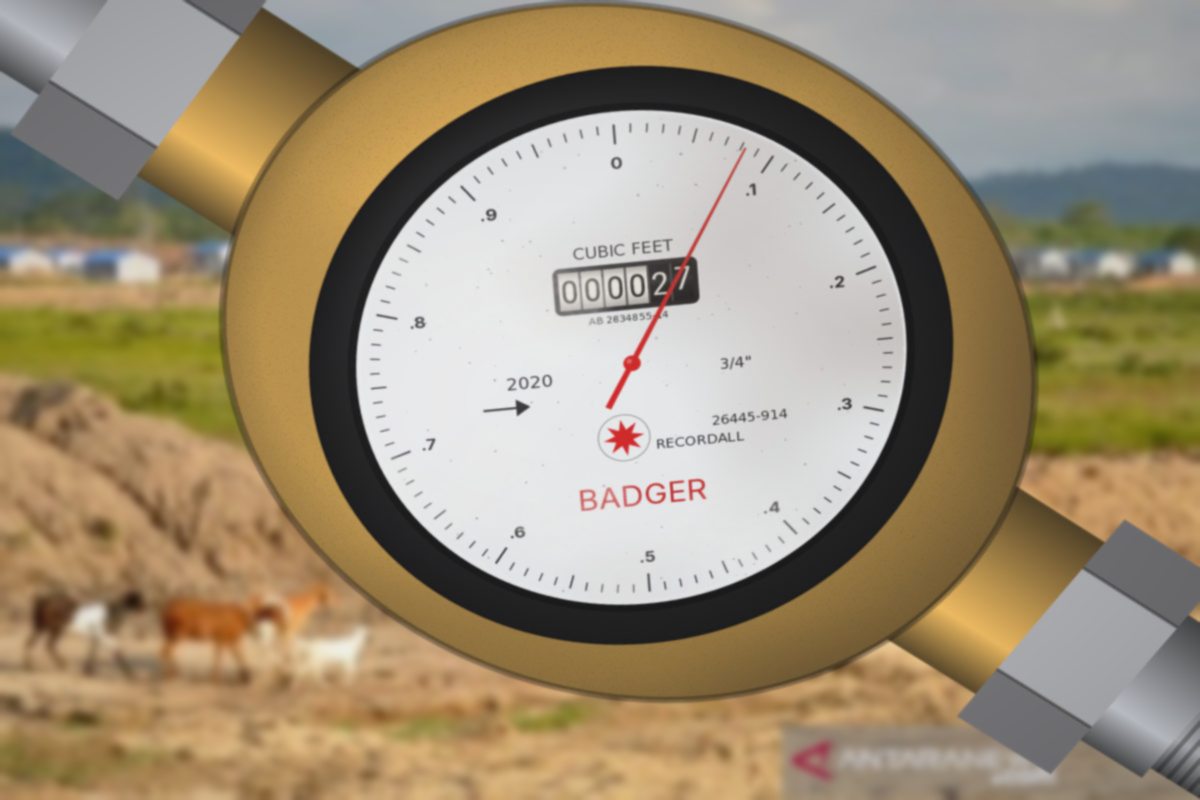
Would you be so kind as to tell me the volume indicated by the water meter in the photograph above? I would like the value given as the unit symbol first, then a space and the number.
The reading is ft³ 27.08
